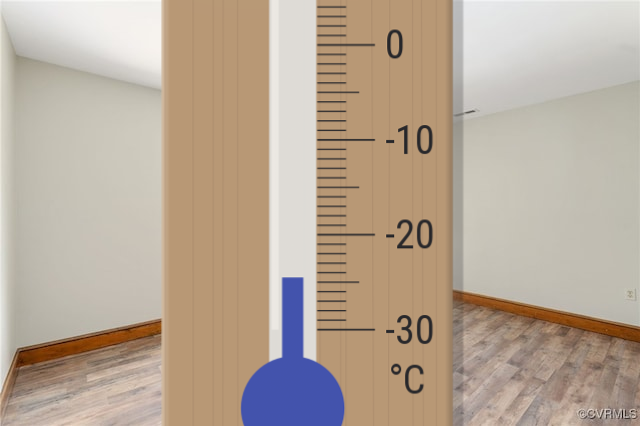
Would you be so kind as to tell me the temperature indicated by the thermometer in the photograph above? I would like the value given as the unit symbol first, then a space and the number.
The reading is °C -24.5
